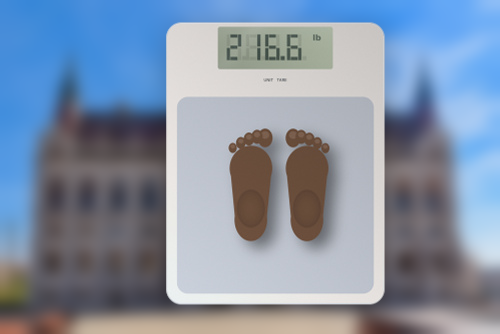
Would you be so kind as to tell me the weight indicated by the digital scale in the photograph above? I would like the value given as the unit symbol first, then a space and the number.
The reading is lb 216.6
